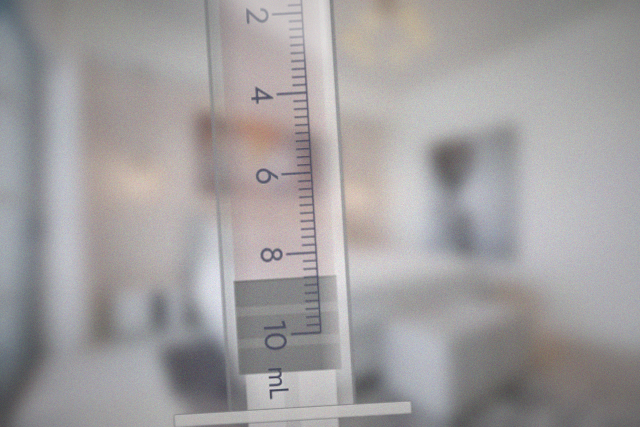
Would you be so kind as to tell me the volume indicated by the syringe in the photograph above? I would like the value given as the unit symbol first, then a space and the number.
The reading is mL 8.6
